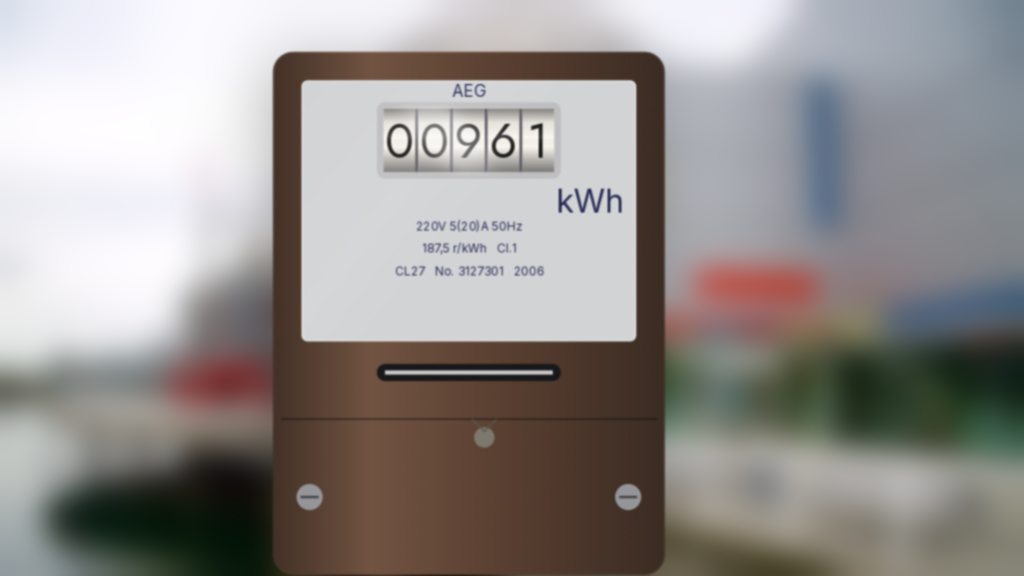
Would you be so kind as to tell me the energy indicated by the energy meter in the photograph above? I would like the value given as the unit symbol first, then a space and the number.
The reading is kWh 961
